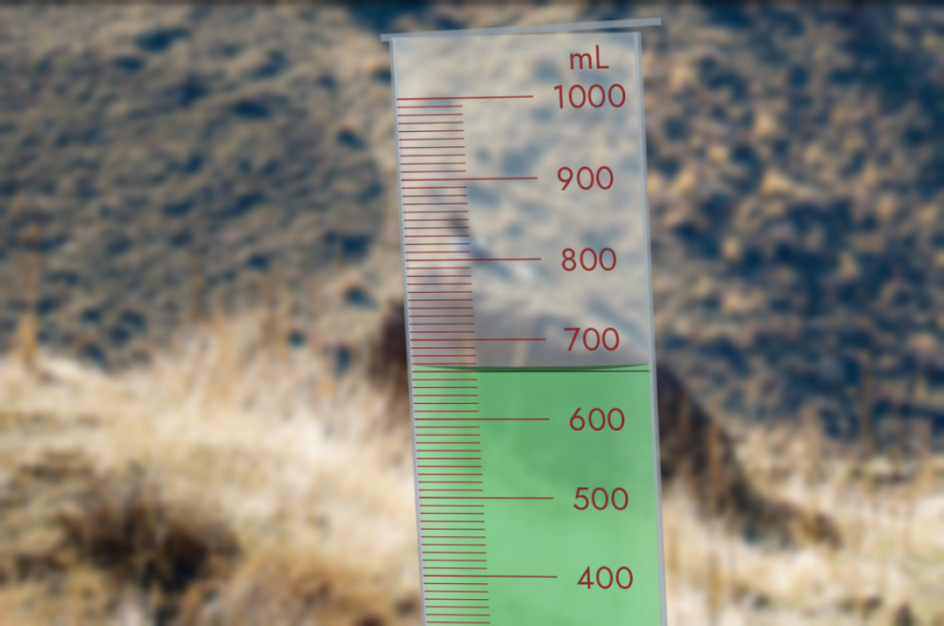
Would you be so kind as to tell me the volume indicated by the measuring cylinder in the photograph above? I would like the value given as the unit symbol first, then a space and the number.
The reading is mL 660
